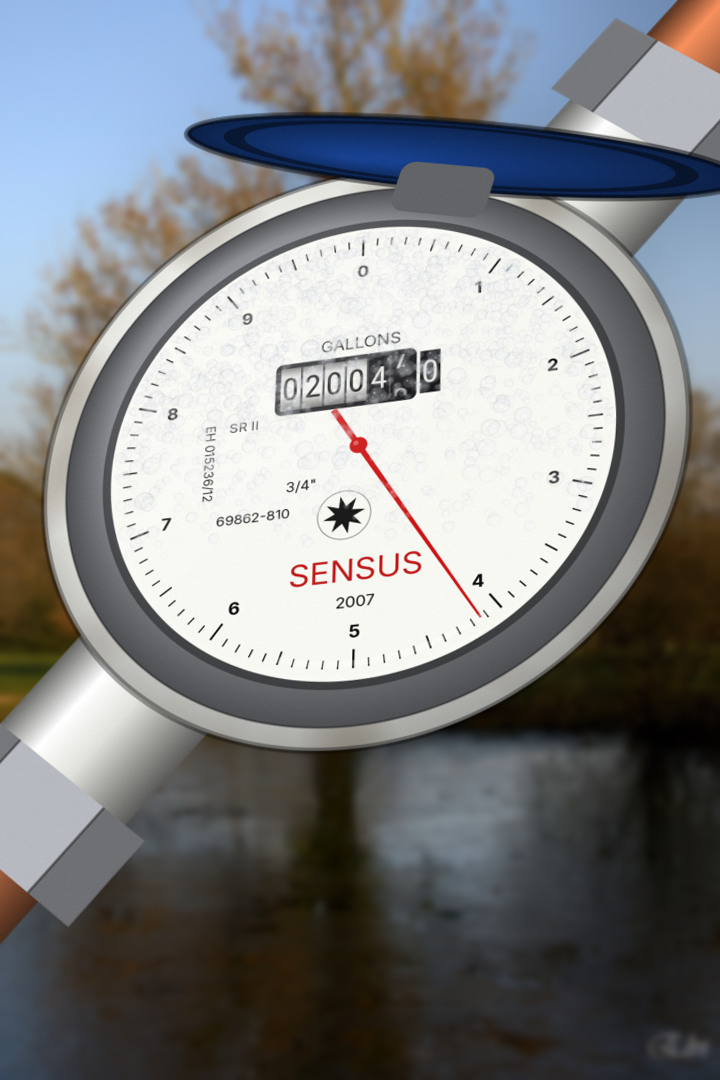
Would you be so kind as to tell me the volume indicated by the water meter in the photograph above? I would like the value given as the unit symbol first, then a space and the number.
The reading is gal 200474.1
